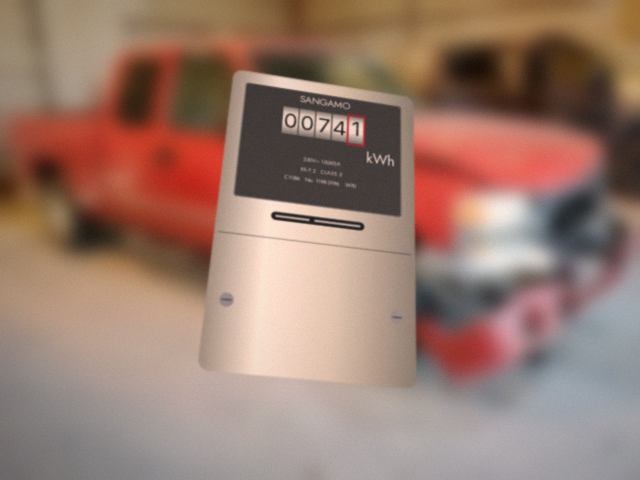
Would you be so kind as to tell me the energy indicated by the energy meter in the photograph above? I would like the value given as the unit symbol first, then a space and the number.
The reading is kWh 74.1
